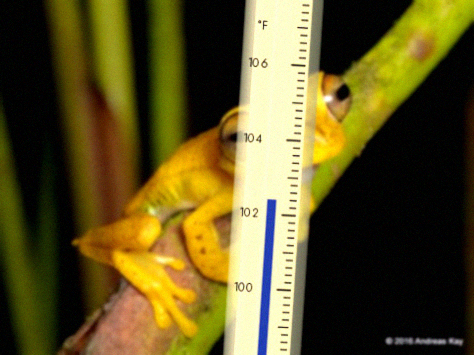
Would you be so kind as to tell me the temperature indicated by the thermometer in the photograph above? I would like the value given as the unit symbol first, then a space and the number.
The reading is °F 102.4
